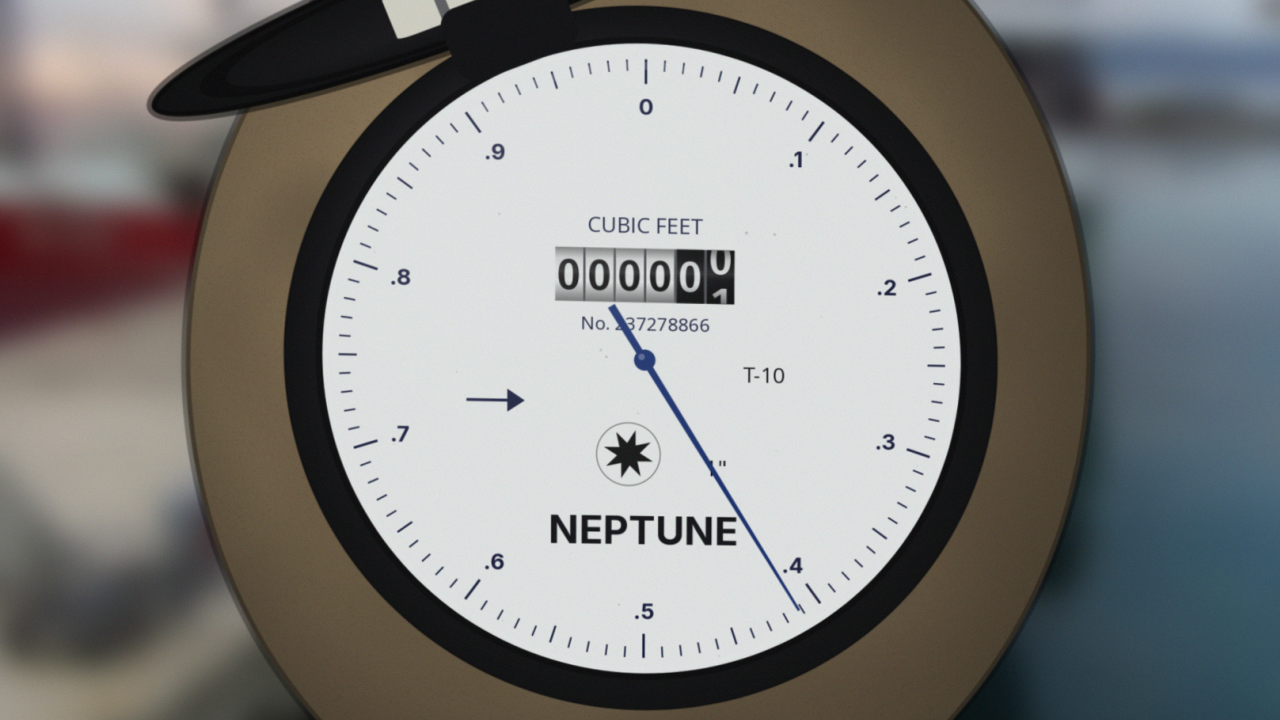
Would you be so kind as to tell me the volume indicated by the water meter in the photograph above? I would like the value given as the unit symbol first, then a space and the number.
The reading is ft³ 0.41
